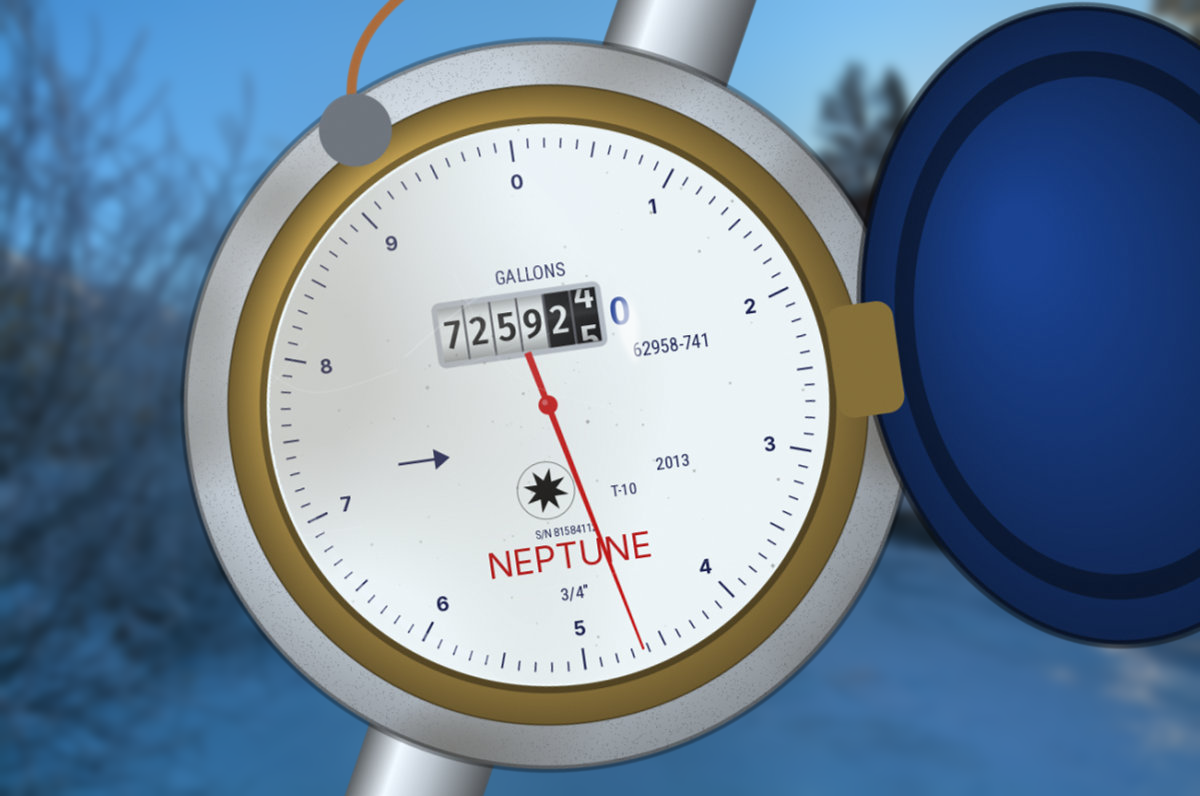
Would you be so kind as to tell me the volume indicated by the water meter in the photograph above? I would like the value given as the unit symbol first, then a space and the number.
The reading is gal 7259244.6
